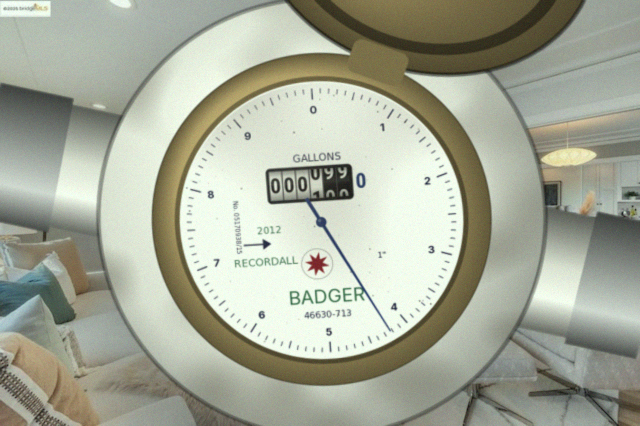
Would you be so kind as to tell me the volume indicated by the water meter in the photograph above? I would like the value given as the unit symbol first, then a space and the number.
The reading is gal 994.2
